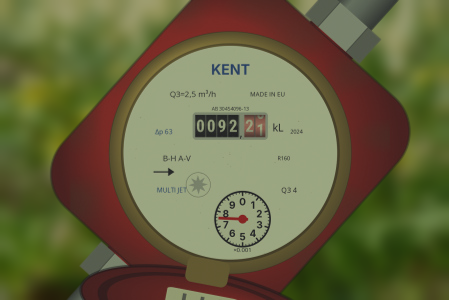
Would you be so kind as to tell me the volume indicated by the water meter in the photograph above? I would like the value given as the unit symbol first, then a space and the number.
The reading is kL 92.207
